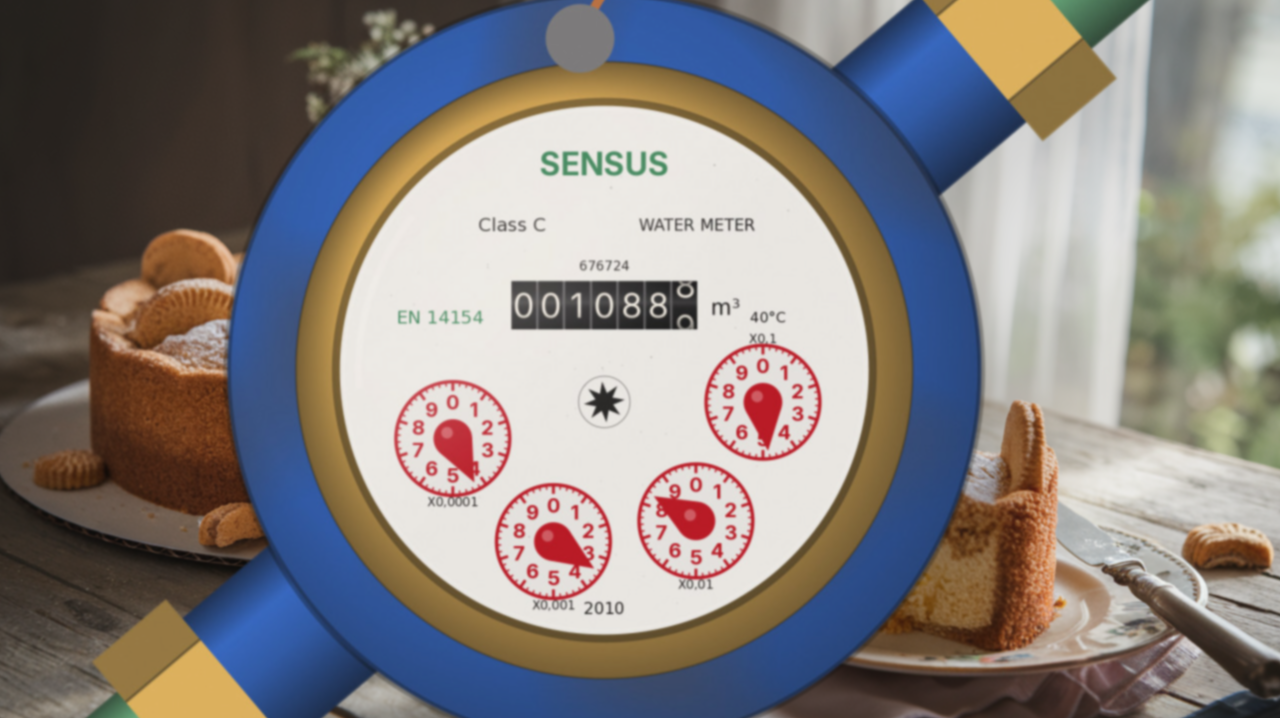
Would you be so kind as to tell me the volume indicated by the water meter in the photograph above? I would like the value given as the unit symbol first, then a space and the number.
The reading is m³ 10888.4834
